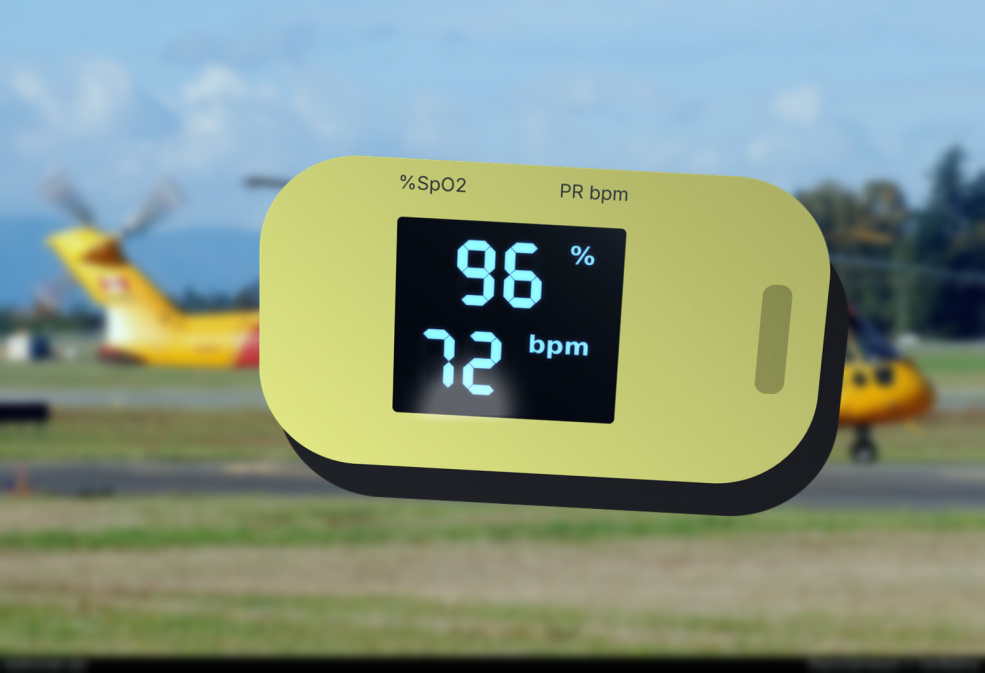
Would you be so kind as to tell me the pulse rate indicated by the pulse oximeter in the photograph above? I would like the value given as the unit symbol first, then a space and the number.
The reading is bpm 72
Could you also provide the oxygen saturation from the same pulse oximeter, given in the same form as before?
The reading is % 96
